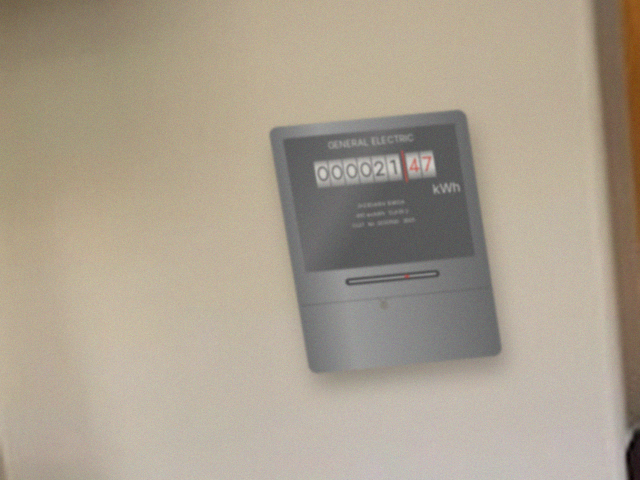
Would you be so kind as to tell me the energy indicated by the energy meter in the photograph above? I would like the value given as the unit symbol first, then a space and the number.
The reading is kWh 21.47
